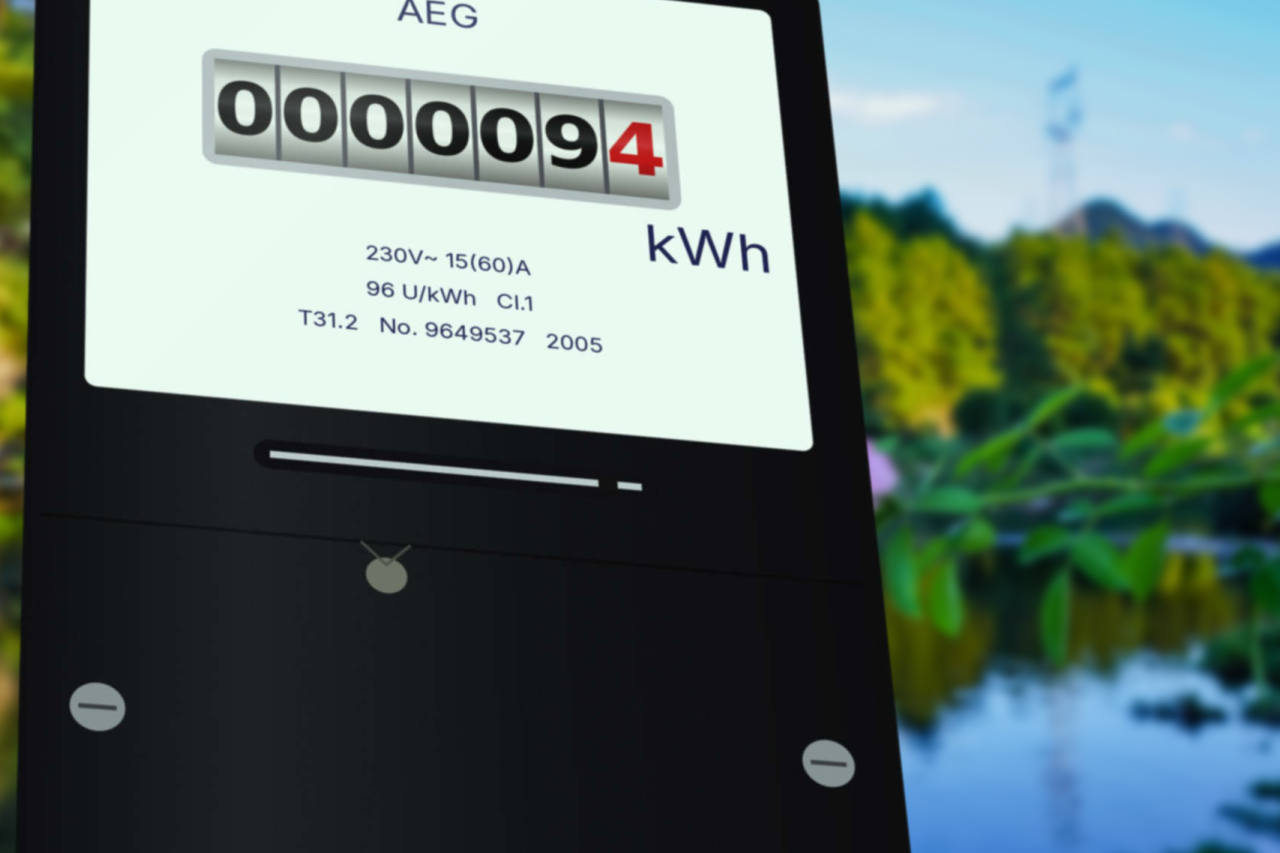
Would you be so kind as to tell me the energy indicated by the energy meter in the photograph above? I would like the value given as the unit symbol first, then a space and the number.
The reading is kWh 9.4
